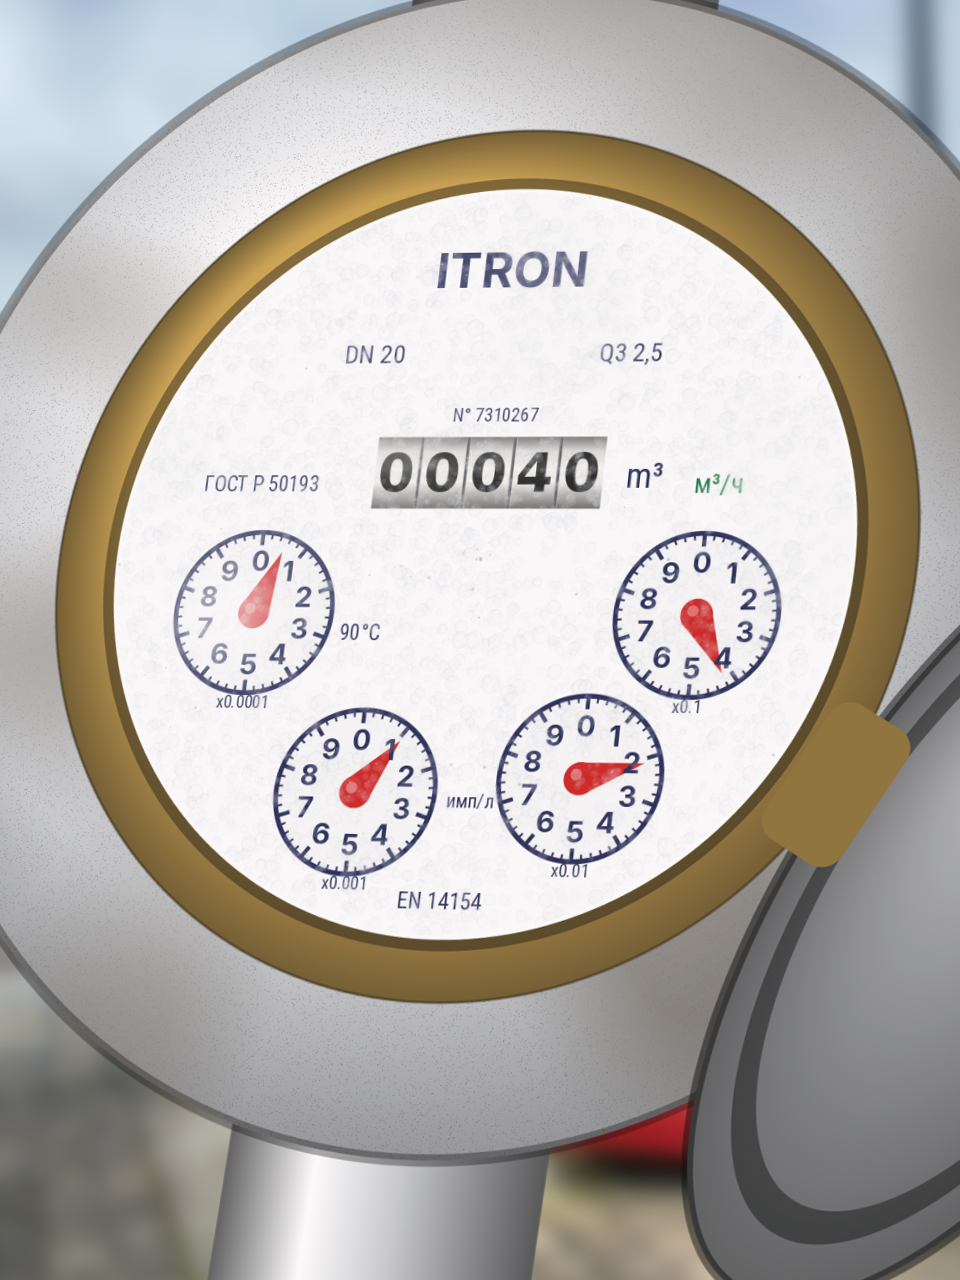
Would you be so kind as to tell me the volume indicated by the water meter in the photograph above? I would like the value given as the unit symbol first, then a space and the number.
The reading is m³ 40.4210
